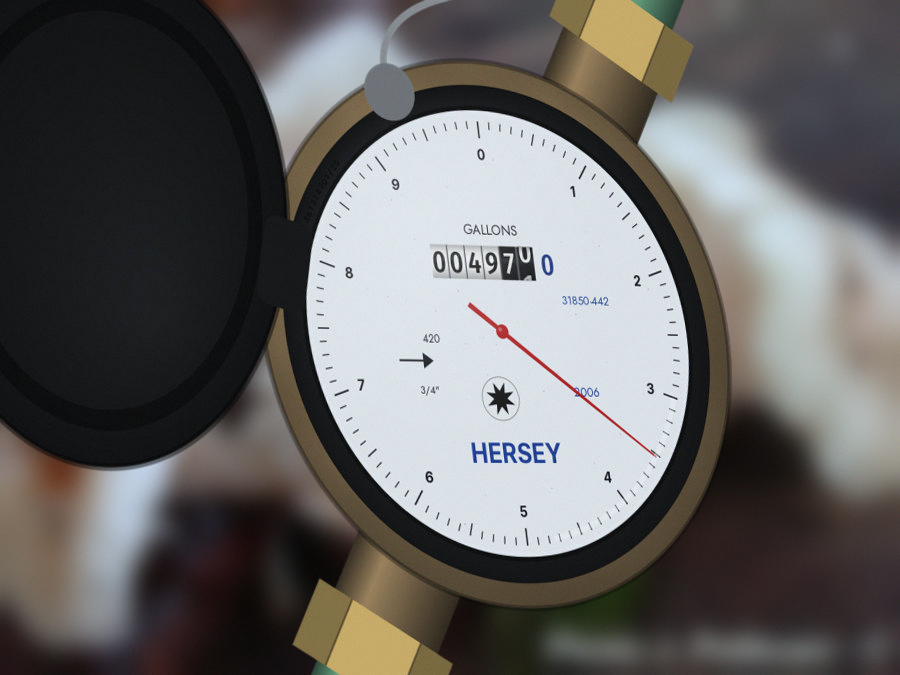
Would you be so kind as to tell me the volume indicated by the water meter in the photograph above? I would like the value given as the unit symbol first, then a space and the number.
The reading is gal 49703.5
